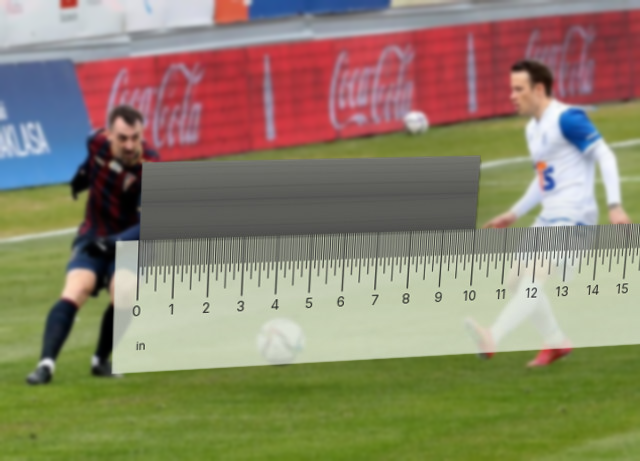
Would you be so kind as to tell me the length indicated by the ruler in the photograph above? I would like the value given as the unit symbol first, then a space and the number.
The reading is in 10
